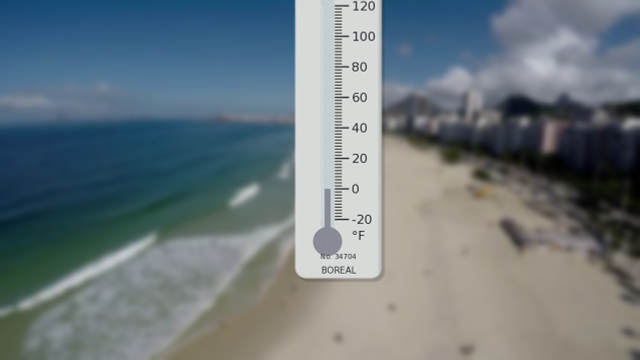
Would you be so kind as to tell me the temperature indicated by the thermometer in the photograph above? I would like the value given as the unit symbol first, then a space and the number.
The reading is °F 0
